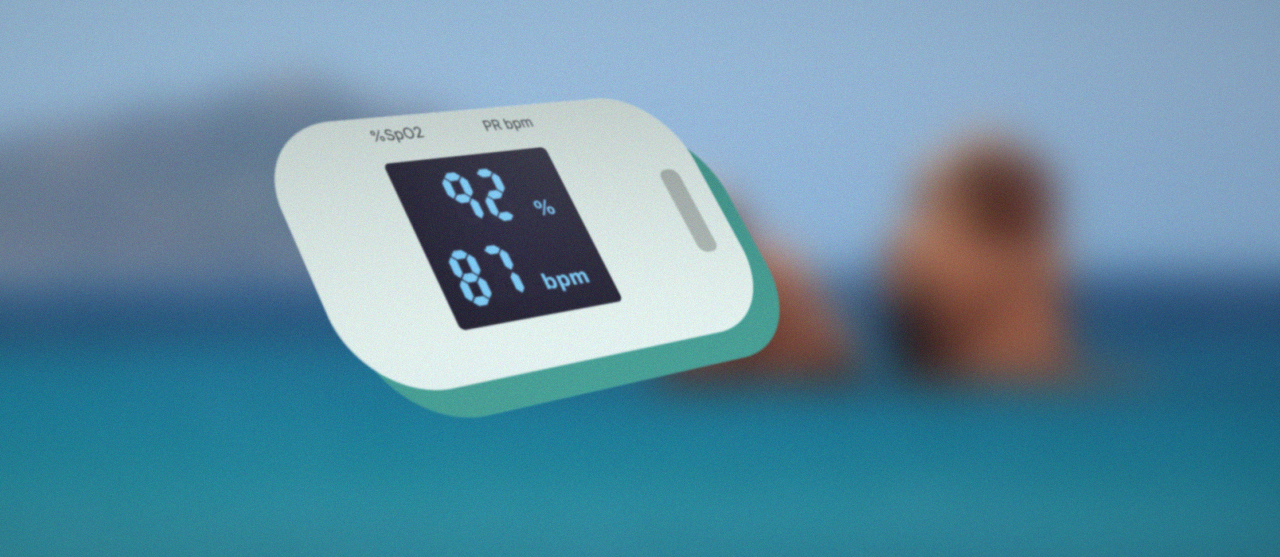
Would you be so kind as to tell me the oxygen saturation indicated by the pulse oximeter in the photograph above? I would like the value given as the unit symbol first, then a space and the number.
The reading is % 92
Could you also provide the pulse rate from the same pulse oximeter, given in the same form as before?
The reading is bpm 87
